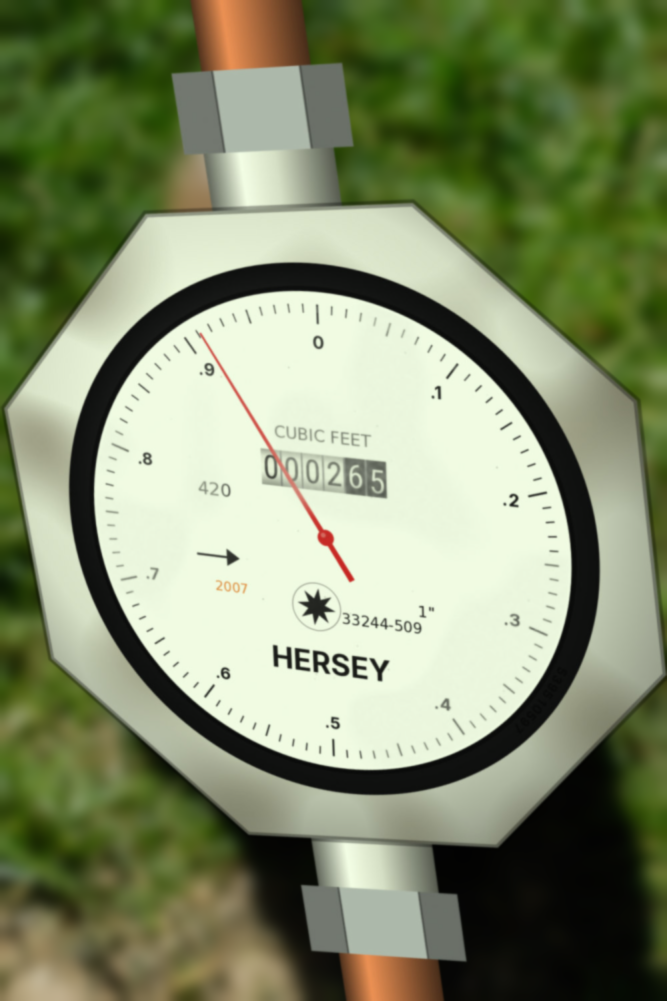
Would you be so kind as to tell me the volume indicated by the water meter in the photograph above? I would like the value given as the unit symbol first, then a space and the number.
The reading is ft³ 264.91
